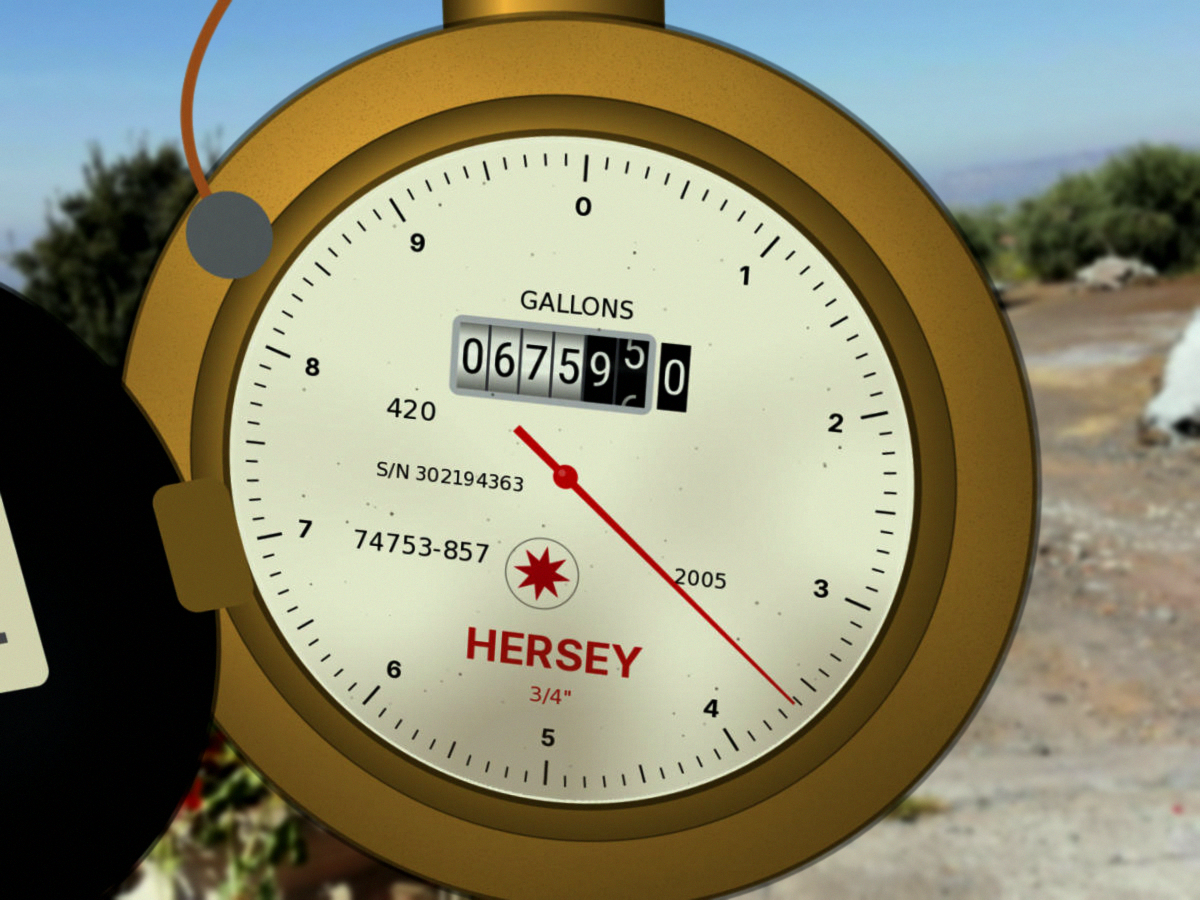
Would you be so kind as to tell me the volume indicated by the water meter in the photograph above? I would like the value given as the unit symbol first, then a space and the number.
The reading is gal 675953.6
